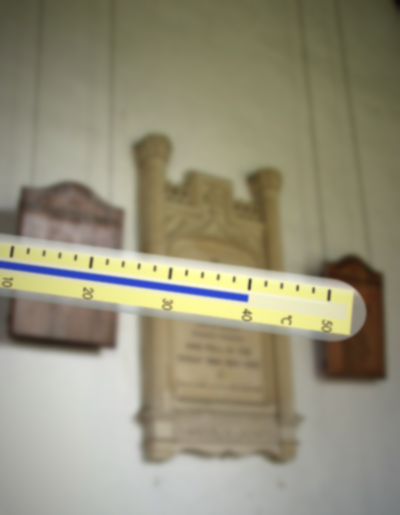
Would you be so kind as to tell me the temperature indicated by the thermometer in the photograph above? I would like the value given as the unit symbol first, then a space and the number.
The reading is °C 40
